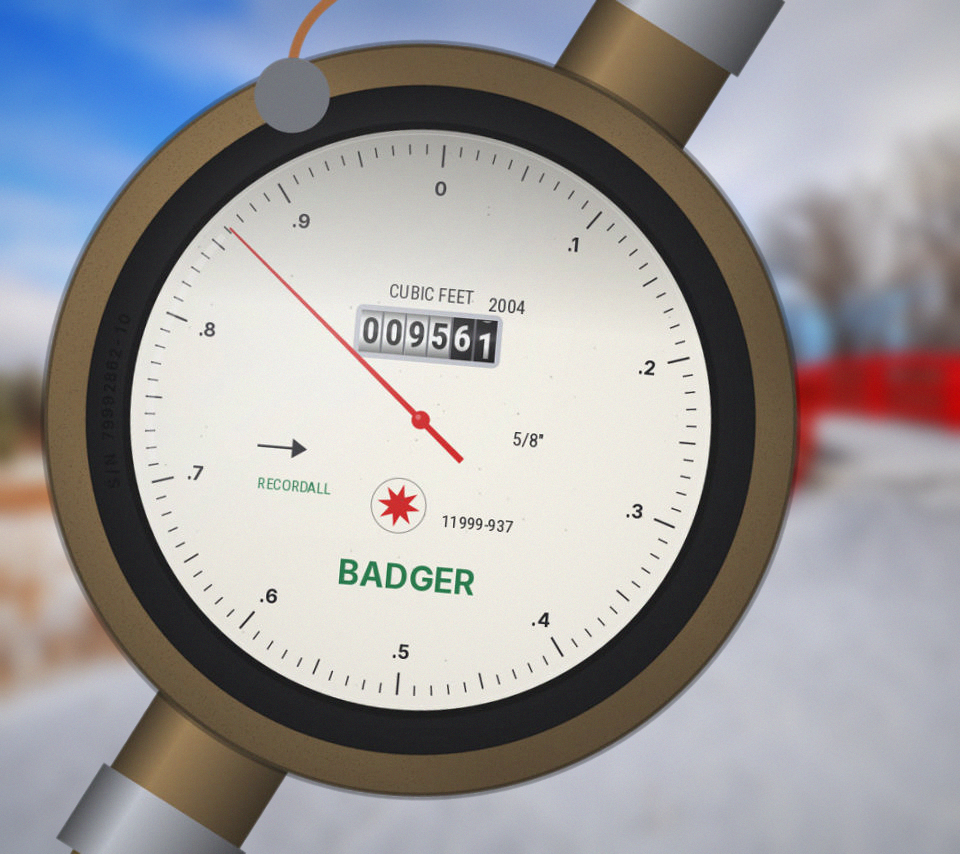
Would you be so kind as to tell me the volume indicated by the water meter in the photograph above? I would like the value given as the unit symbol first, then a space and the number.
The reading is ft³ 9560.86
